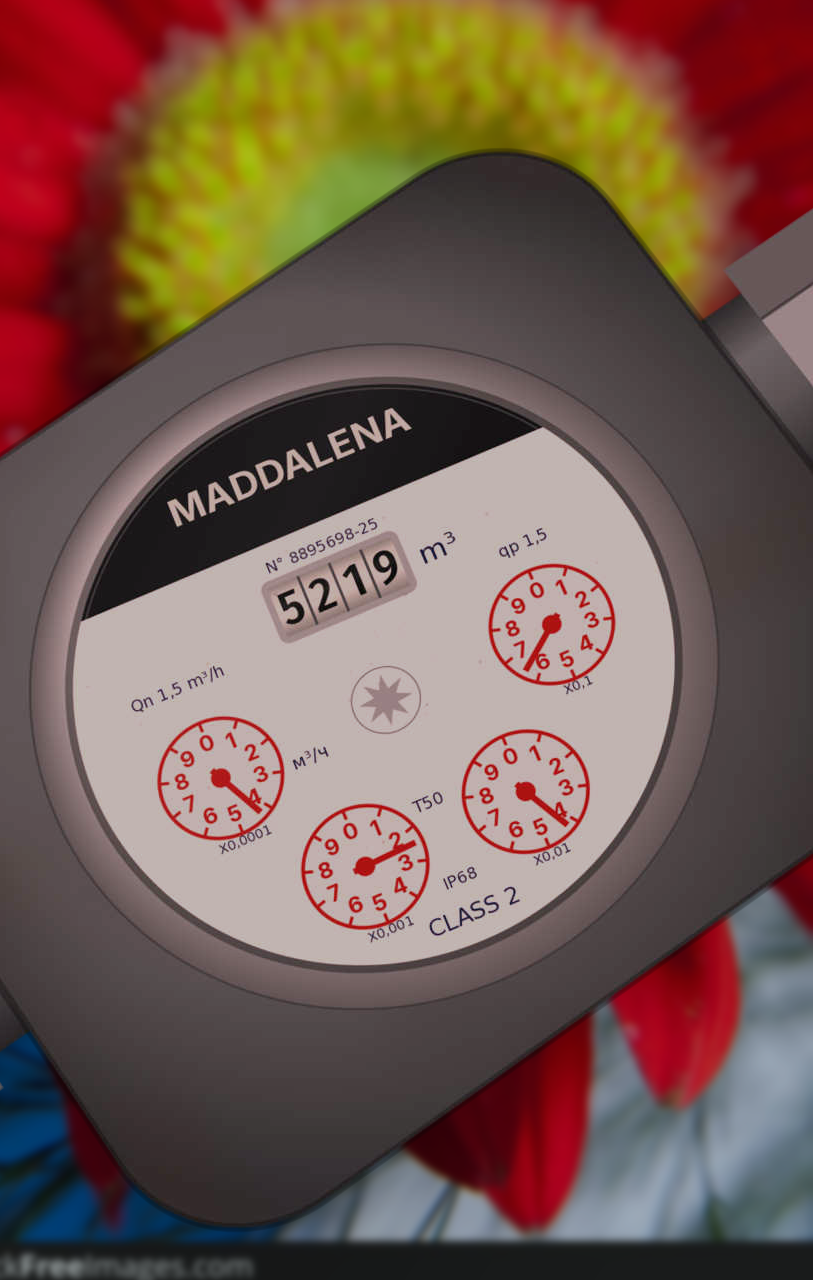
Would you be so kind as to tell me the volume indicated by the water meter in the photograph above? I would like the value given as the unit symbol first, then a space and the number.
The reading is m³ 5219.6424
